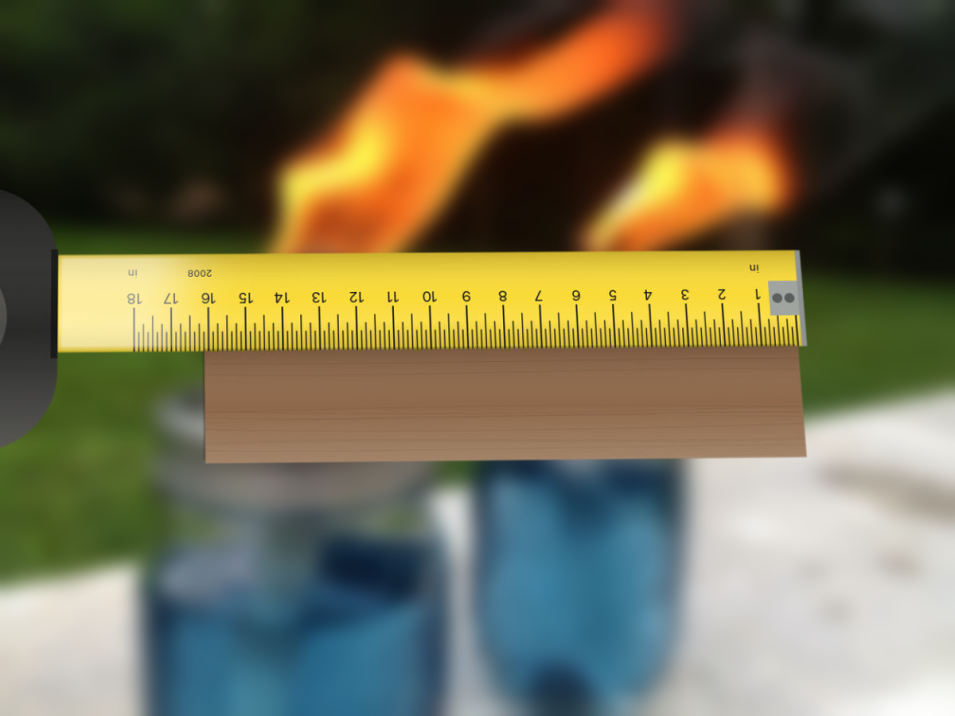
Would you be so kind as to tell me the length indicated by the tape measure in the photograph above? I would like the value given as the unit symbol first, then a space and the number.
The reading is in 16.125
